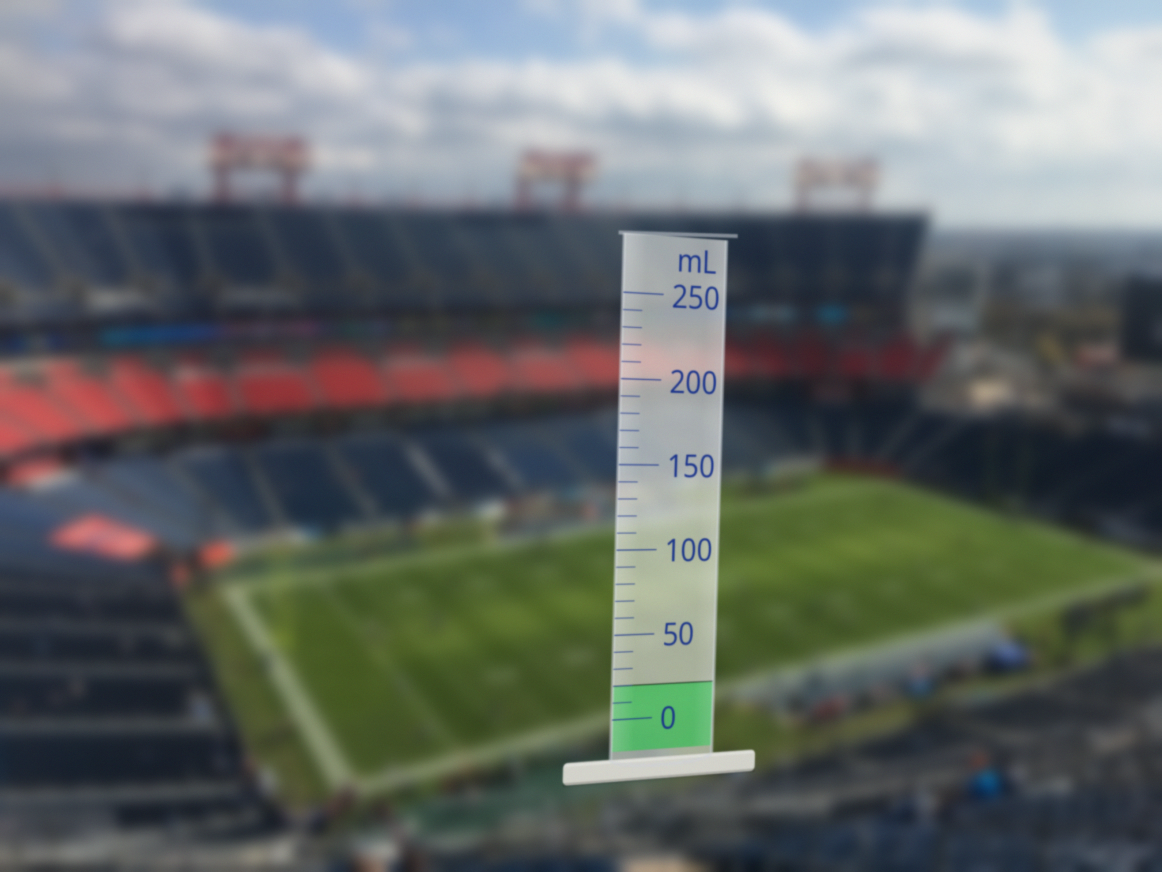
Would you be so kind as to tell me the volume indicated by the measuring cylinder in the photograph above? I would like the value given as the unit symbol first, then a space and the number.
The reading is mL 20
